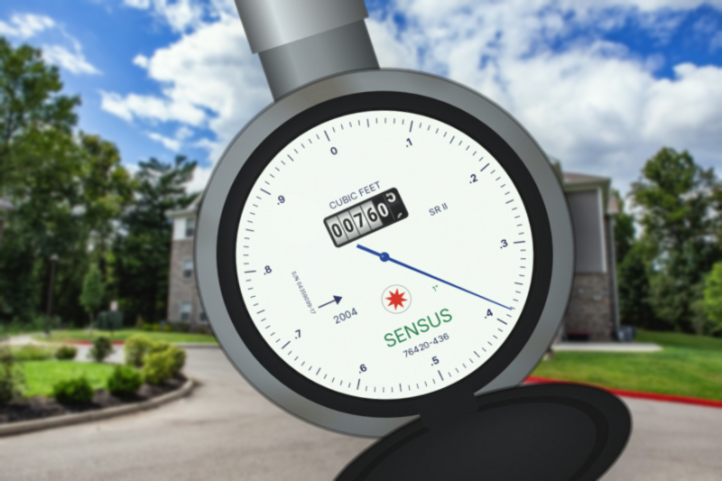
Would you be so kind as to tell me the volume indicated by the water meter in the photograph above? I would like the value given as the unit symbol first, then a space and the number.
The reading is ft³ 7605.38
